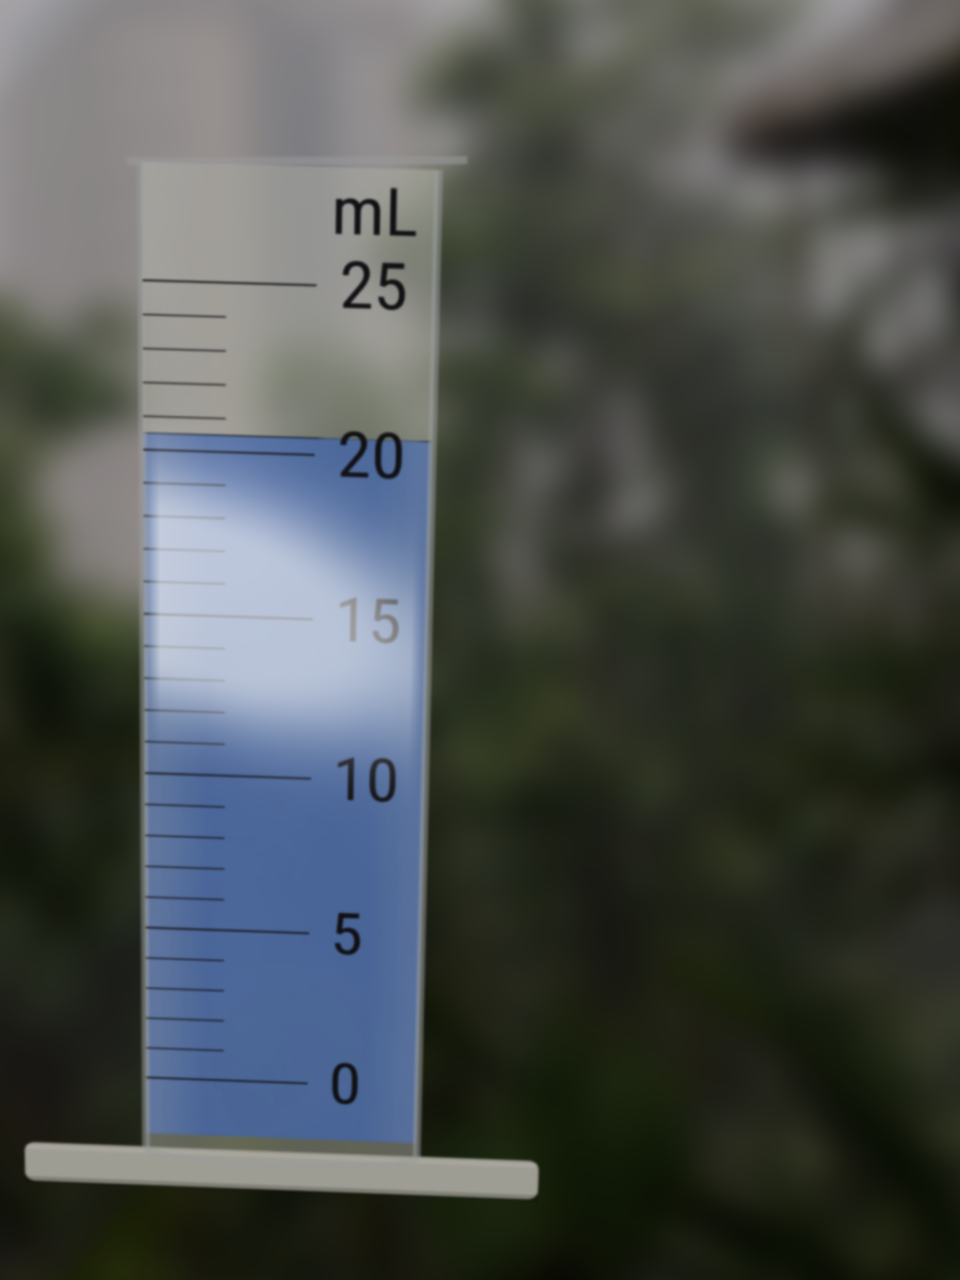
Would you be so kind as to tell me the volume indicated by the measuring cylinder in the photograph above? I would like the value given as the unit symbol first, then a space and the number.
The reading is mL 20.5
